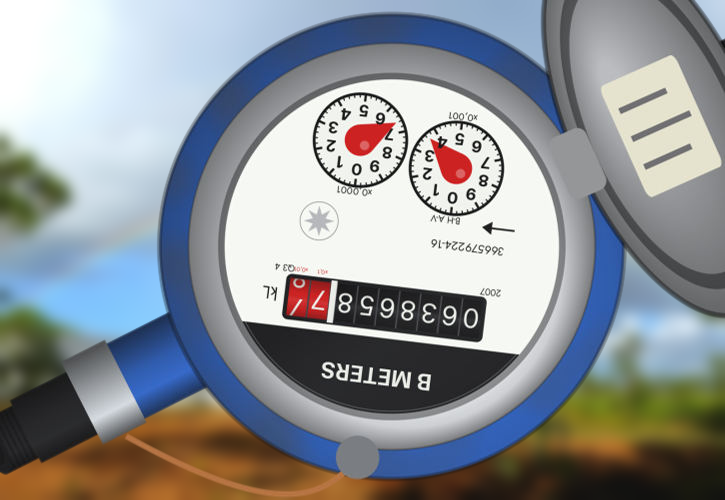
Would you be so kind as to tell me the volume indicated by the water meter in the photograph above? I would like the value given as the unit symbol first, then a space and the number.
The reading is kL 638658.7736
